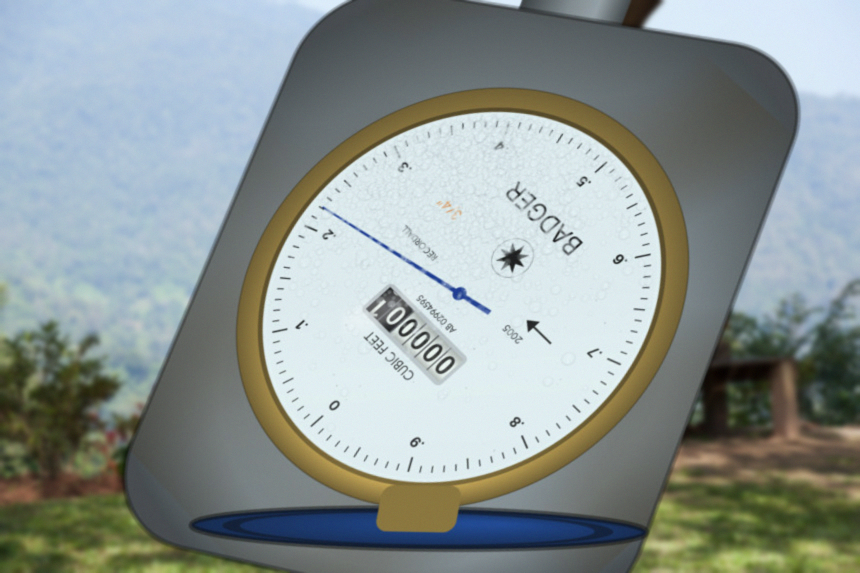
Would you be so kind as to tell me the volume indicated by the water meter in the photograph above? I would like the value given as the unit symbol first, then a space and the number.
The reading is ft³ 1.22
